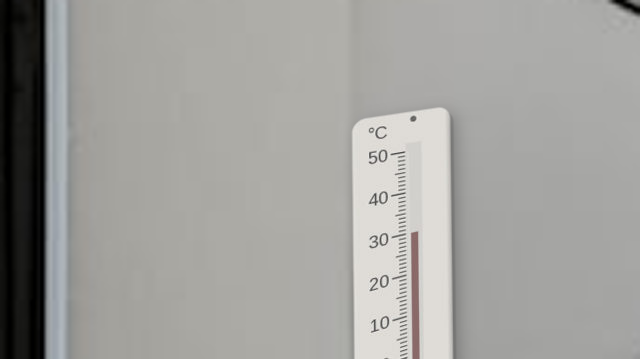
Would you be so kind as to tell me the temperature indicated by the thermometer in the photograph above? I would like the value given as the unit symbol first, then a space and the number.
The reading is °C 30
